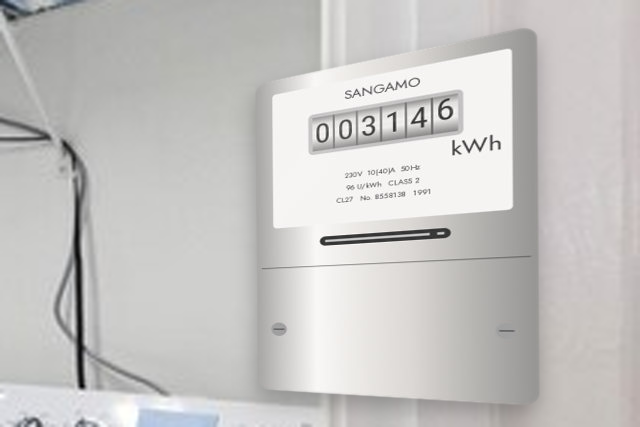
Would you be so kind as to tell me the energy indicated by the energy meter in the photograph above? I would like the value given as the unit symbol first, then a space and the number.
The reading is kWh 3146
